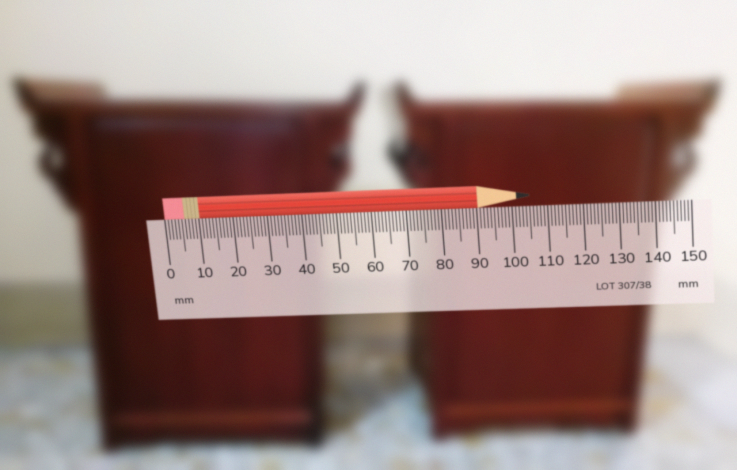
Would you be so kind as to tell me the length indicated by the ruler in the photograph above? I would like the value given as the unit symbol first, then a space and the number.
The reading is mm 105
